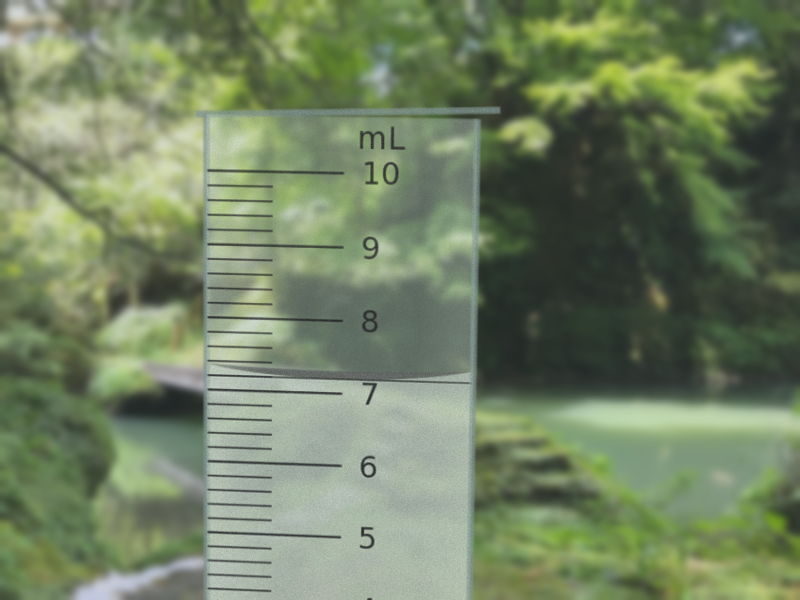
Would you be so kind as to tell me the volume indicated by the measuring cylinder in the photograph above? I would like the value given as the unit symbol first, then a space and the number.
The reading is mL 7.2
